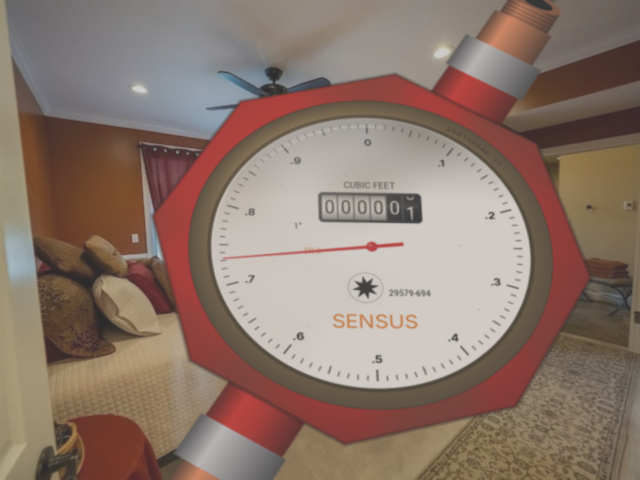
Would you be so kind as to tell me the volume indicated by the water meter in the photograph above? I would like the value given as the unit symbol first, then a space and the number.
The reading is ft³ 0.73
